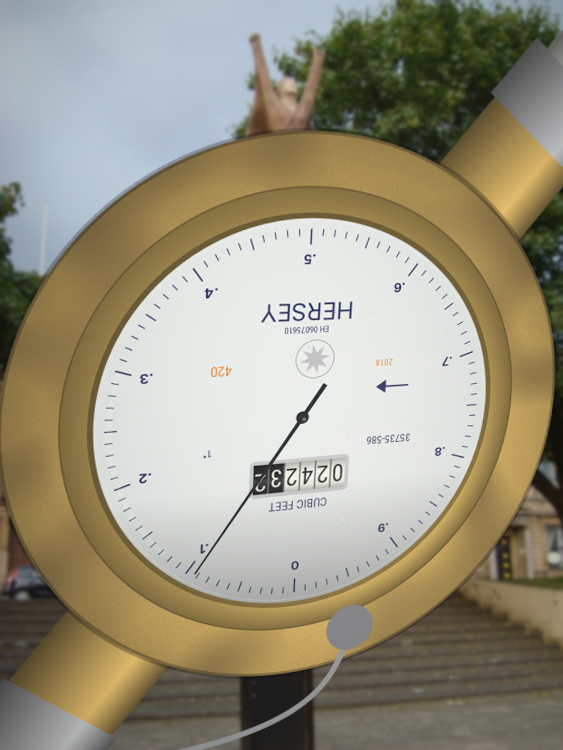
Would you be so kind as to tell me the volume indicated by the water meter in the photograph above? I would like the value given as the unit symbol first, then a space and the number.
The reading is ft³ 24232.09
